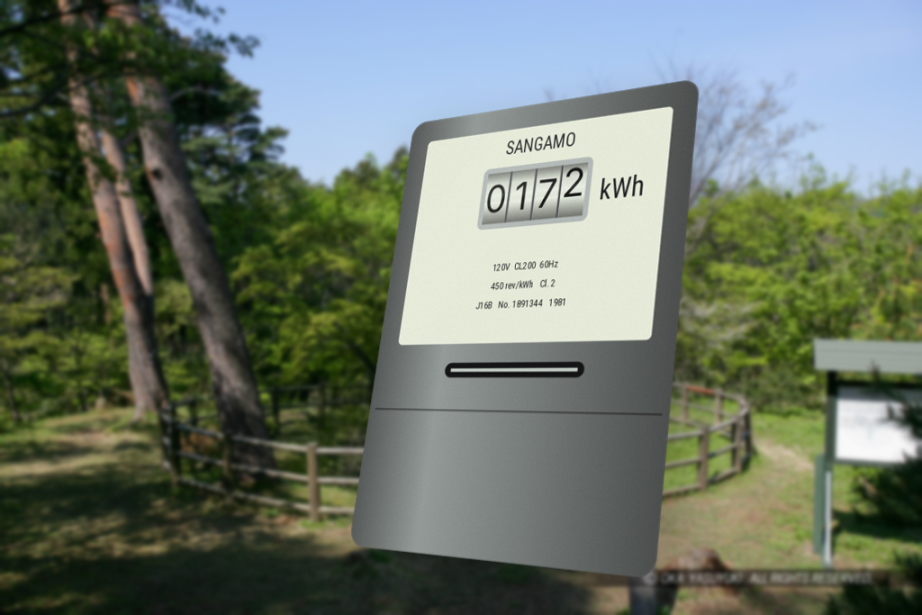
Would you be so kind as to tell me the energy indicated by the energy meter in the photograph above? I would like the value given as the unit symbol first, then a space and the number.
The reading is kWh 172
